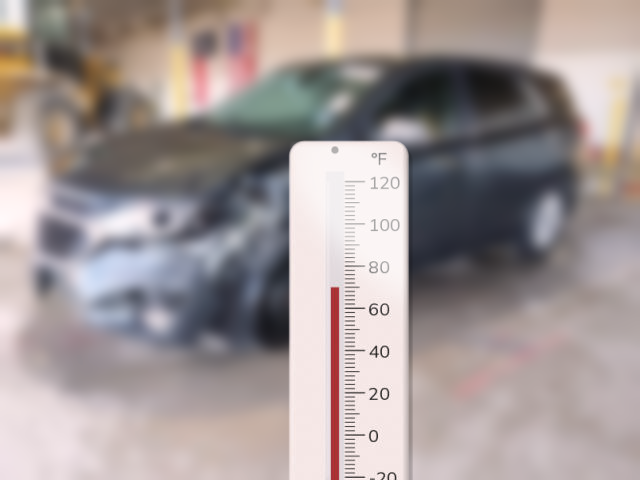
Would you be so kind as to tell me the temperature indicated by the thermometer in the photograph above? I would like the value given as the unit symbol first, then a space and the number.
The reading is °F 70
